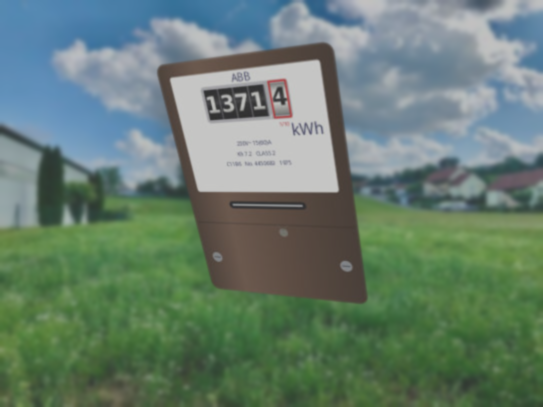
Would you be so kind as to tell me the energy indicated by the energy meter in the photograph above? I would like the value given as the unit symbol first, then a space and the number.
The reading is kWh 1371.4
